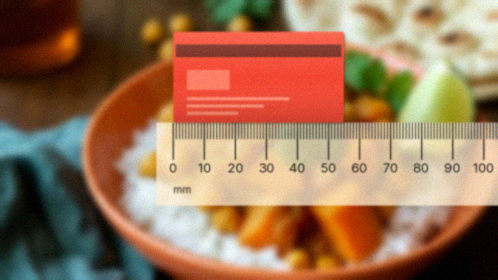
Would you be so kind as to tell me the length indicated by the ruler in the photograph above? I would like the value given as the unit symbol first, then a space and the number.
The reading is mm 55
